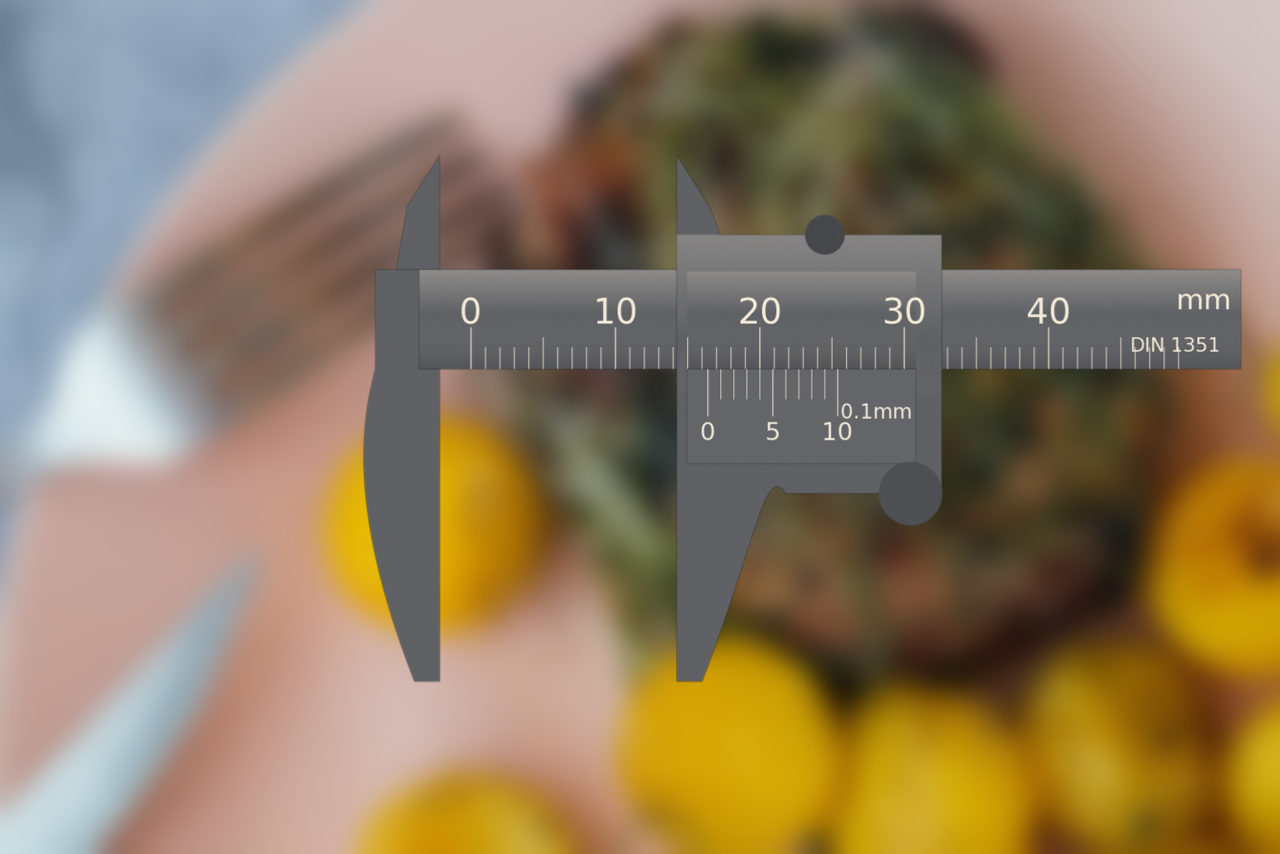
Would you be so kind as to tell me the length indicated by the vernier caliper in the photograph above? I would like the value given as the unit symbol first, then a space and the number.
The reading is mm 16.4
